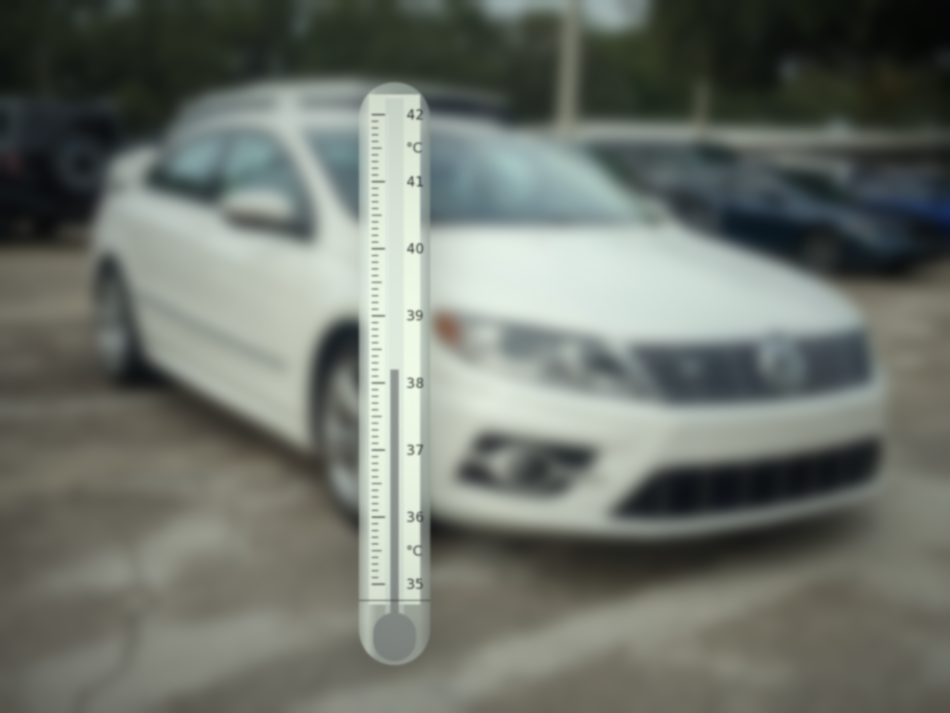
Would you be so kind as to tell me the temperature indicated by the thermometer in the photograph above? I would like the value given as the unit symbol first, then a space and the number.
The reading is °C 38.2
